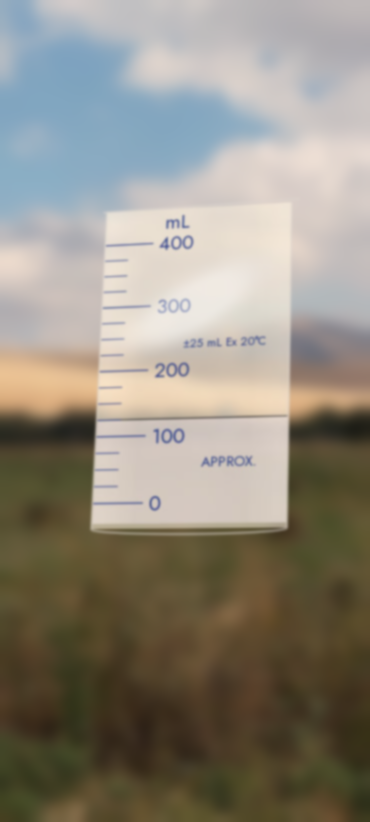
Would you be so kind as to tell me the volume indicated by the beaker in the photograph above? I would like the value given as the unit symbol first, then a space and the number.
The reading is mL 125
